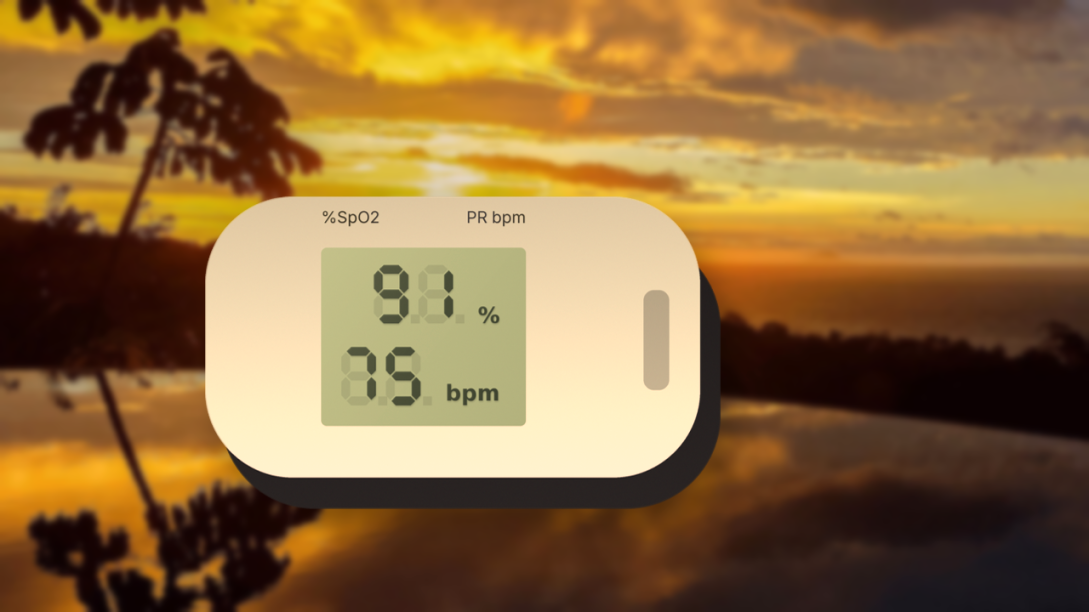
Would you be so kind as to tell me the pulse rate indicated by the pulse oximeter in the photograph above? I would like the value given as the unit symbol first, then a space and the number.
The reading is bpm 75
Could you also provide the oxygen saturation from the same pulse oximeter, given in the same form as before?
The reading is % 91
